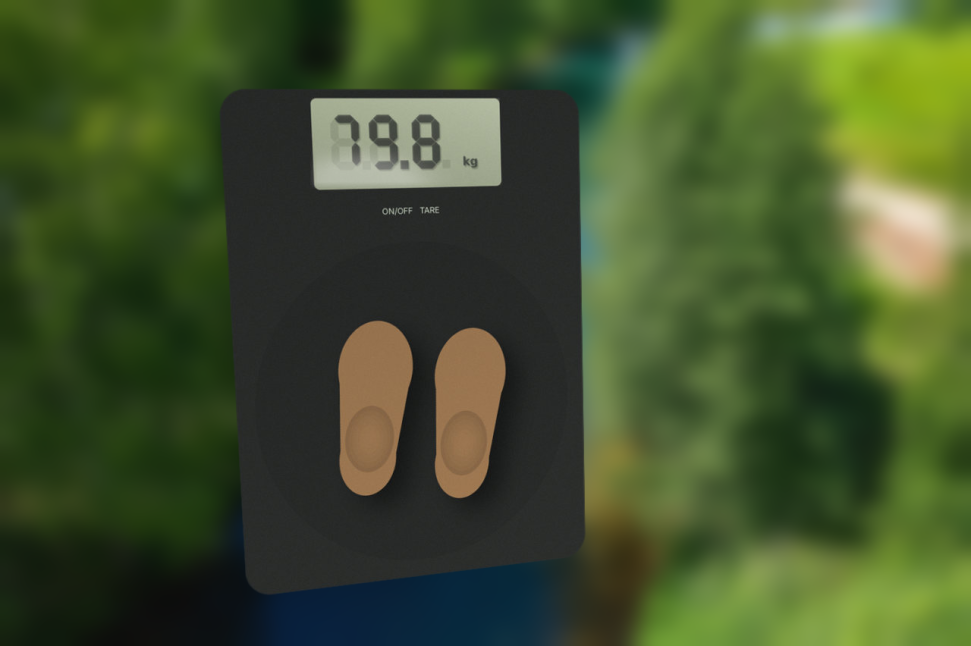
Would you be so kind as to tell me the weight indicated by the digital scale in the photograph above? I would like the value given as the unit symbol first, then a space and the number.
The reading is kg 79.8
